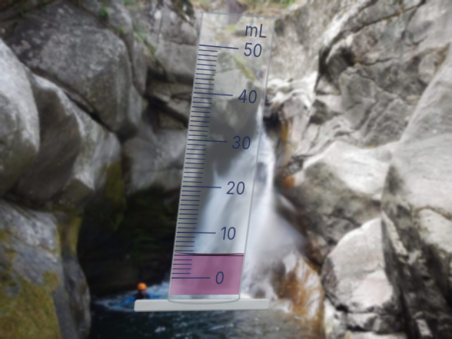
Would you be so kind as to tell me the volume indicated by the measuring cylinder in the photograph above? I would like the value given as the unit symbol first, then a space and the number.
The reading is mL 5
